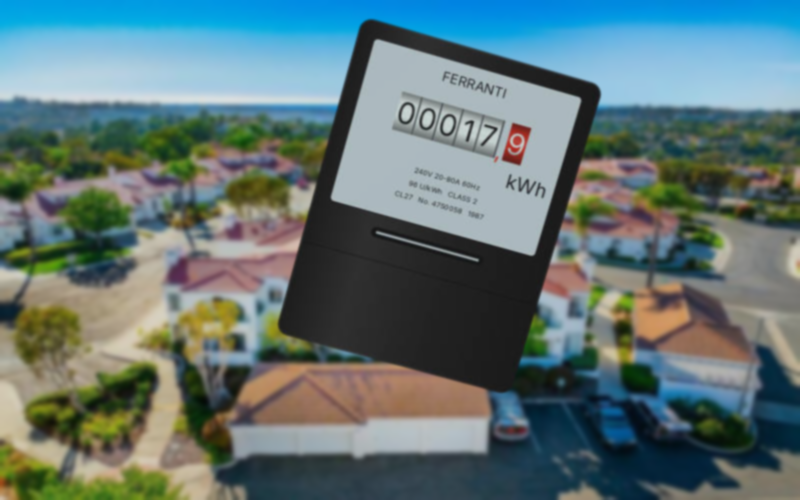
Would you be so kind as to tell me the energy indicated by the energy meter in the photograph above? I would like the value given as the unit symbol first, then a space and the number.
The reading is kWh 17.9
